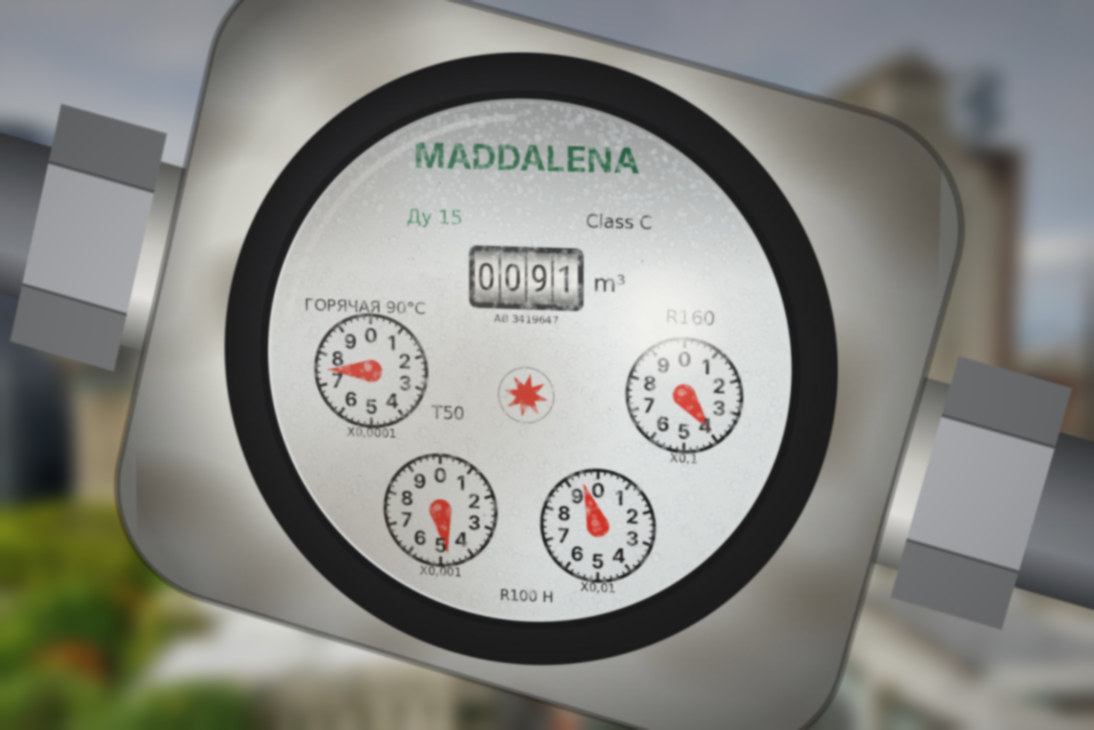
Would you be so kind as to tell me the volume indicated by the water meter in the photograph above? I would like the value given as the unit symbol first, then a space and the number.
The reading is m³ 91.3947
